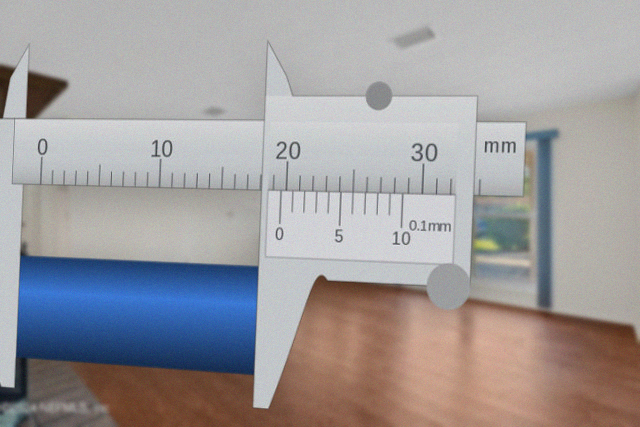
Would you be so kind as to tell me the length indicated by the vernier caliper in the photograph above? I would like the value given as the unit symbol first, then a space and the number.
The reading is mm 19.6
